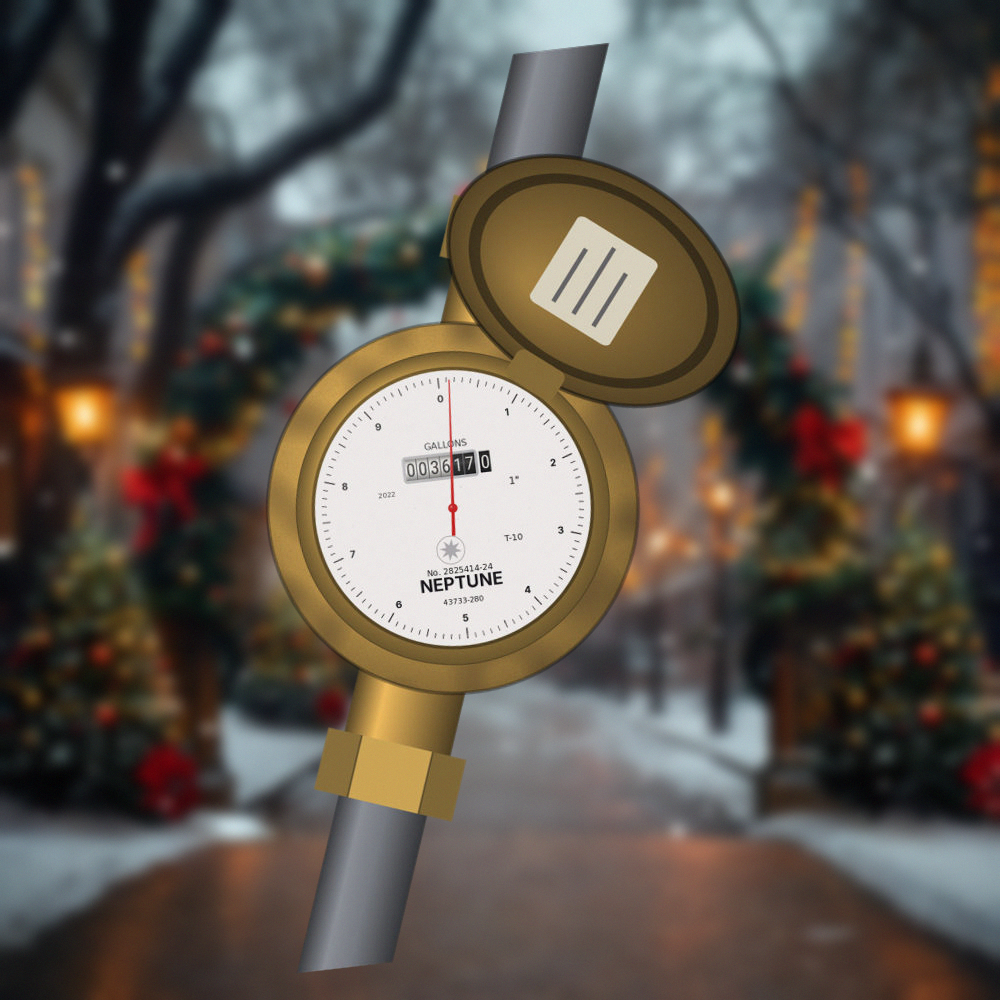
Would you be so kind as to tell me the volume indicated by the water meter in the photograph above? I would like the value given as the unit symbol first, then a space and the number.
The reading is gal 36170.1
